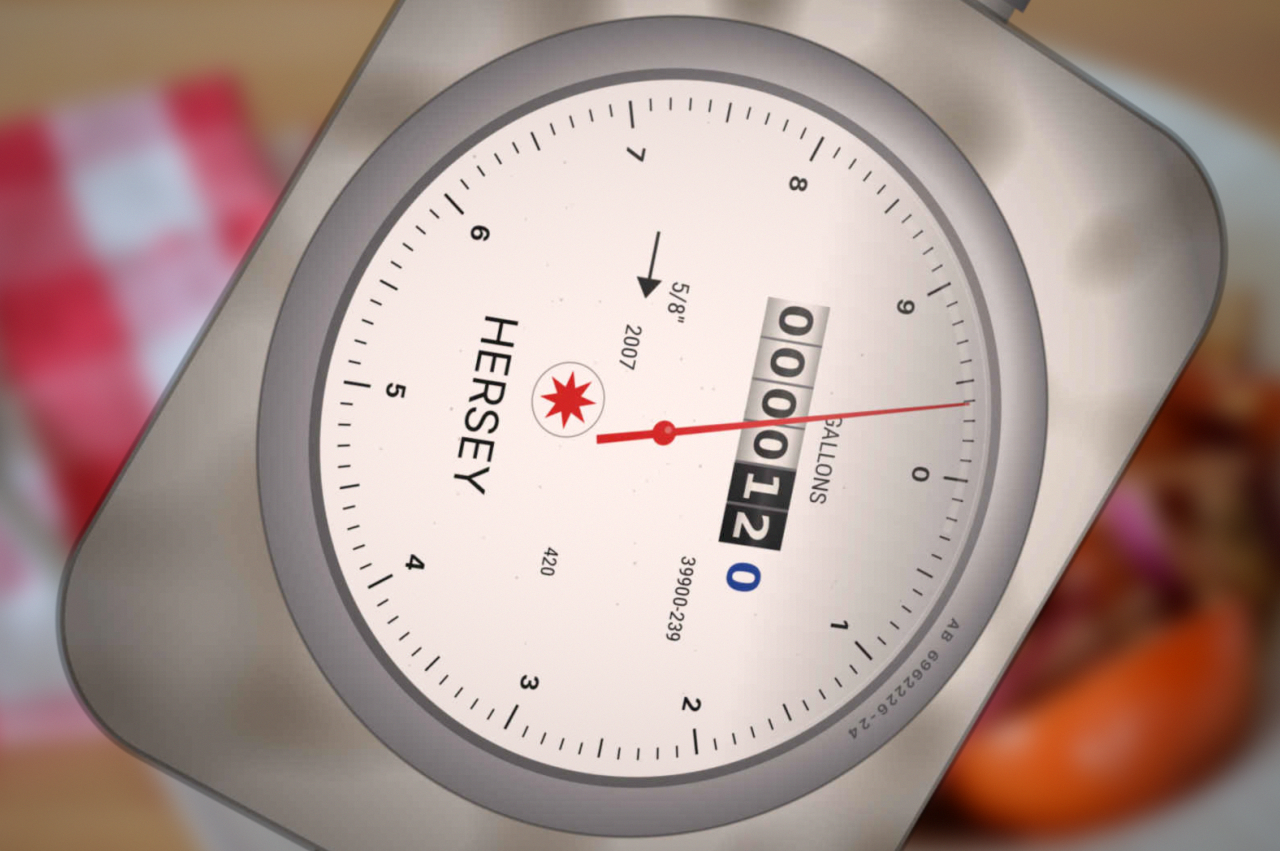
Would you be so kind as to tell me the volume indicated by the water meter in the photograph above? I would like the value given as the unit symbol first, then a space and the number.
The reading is gal 119.6
